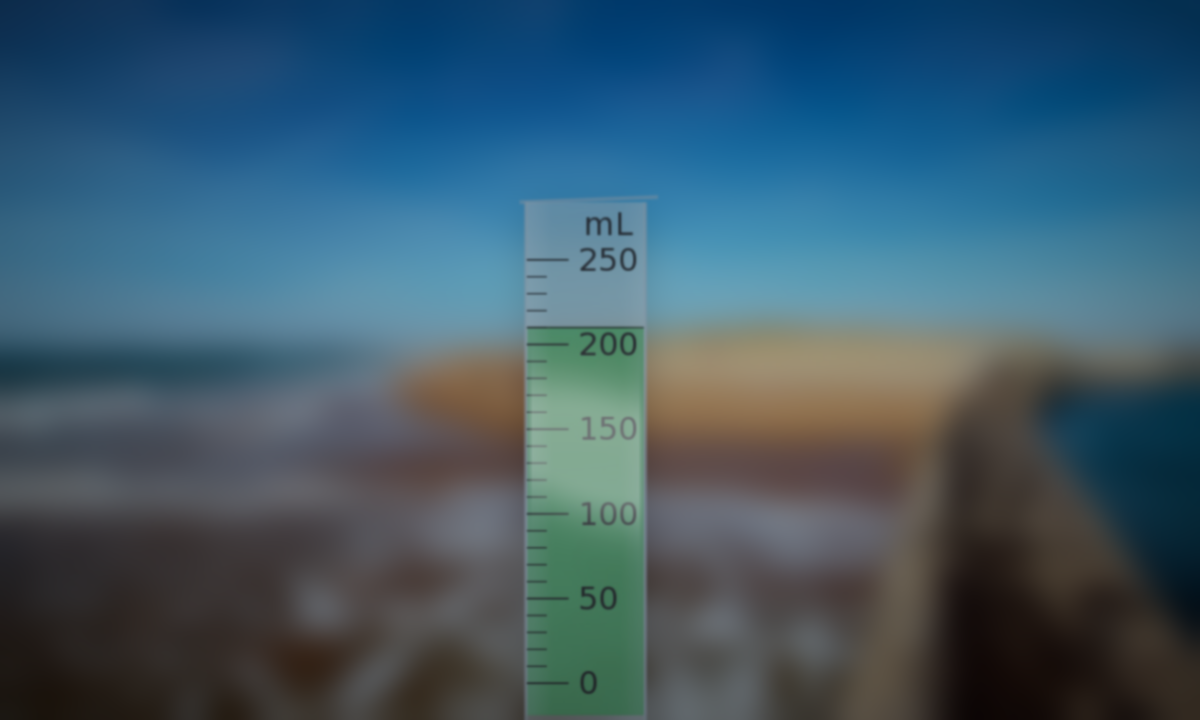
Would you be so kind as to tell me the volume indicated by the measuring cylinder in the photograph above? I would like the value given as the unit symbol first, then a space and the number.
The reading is mL 210
